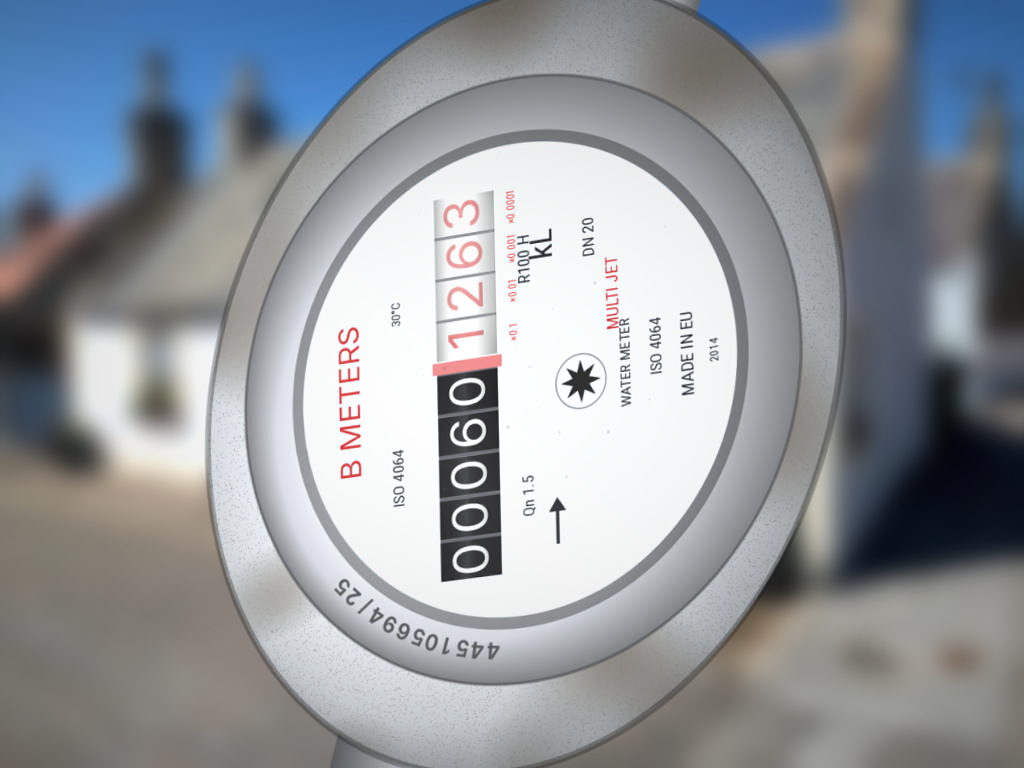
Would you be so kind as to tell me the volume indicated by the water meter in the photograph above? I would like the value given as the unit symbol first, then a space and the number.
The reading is kL 60.1263
